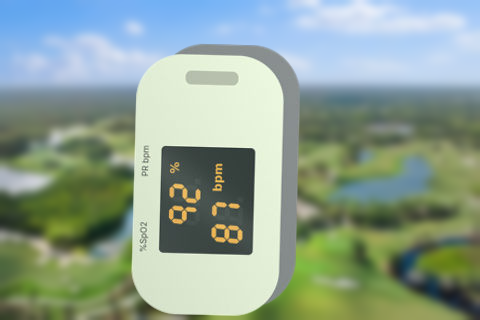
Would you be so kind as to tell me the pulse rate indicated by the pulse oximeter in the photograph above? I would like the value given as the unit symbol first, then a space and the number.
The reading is bpm 87
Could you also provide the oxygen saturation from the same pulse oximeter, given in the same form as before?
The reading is % 92
